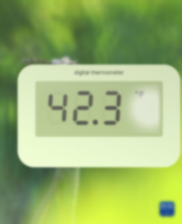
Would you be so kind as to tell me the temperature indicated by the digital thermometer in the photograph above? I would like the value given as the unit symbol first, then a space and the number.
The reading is °F 42.3
